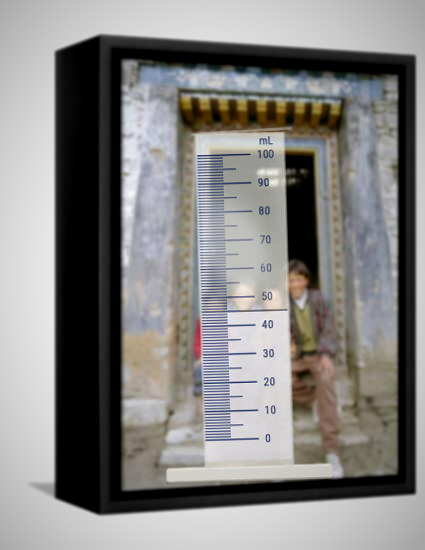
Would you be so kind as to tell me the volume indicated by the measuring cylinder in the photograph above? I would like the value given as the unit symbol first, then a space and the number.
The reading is mL 45
